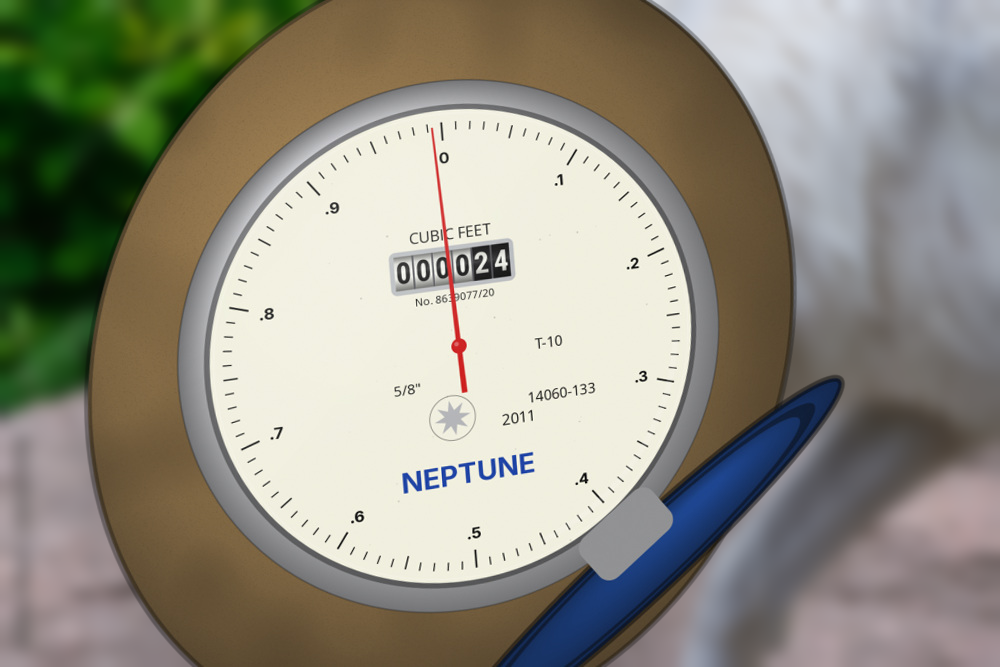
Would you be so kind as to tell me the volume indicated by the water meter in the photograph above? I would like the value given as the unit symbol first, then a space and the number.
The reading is ft³ 23.99
